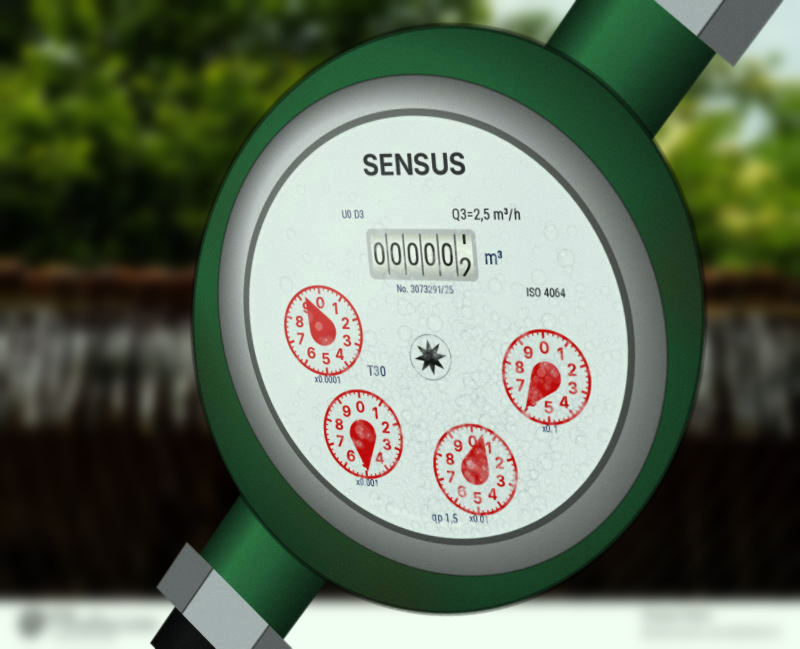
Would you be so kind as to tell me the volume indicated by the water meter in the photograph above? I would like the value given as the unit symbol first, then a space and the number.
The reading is m³ 1.6049
